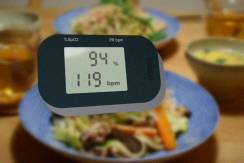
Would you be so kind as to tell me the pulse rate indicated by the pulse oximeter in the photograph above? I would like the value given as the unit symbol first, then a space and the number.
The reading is bpm 119
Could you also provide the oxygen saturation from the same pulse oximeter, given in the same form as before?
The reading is % 94
